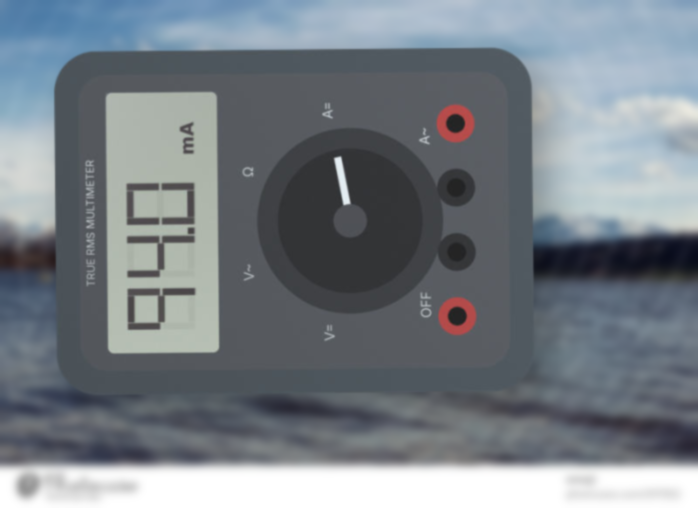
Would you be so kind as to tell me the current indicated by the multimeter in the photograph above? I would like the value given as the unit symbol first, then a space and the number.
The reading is mA 94.0
